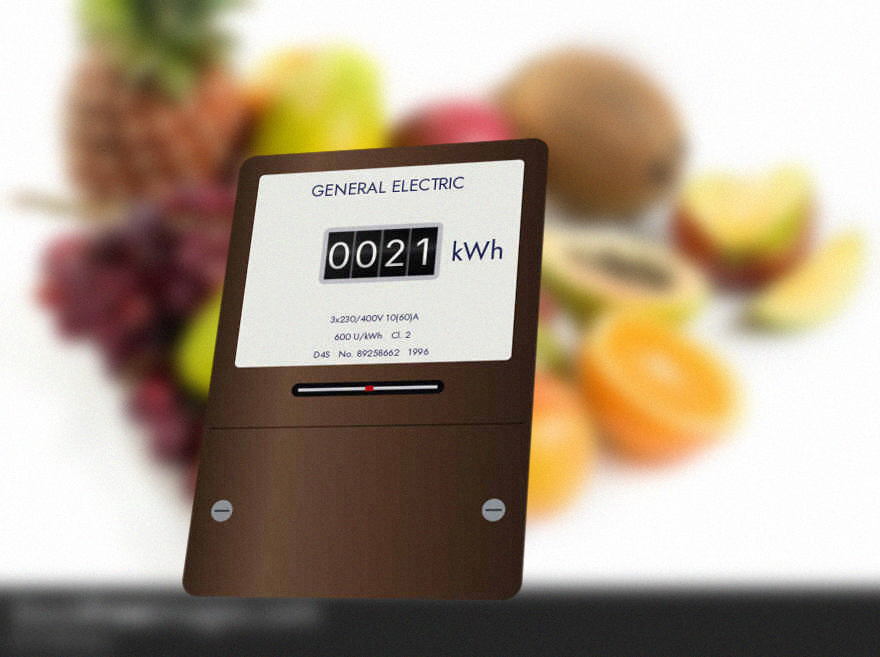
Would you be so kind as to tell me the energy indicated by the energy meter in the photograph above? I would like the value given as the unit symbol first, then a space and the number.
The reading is kWh 21
